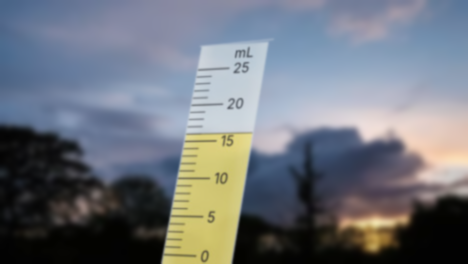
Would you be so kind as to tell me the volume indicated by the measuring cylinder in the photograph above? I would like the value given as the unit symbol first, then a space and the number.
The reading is mL 16
